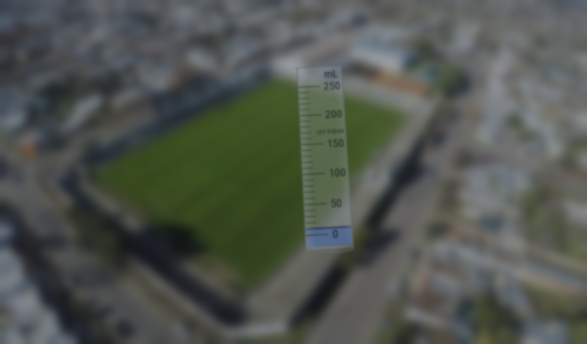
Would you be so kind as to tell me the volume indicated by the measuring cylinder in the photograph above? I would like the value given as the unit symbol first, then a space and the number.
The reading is mL 10
